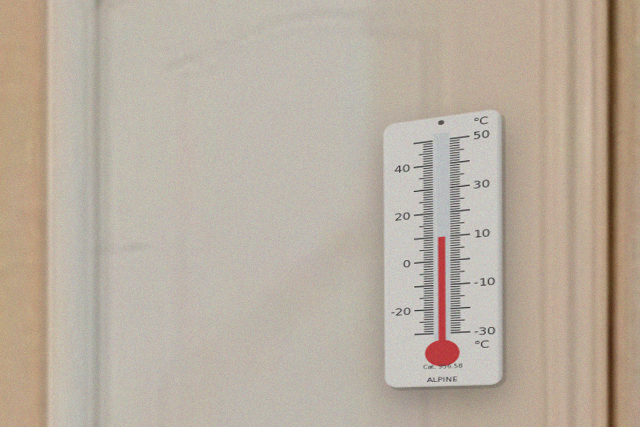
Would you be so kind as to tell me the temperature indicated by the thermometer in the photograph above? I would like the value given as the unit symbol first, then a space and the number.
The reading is °C 10
